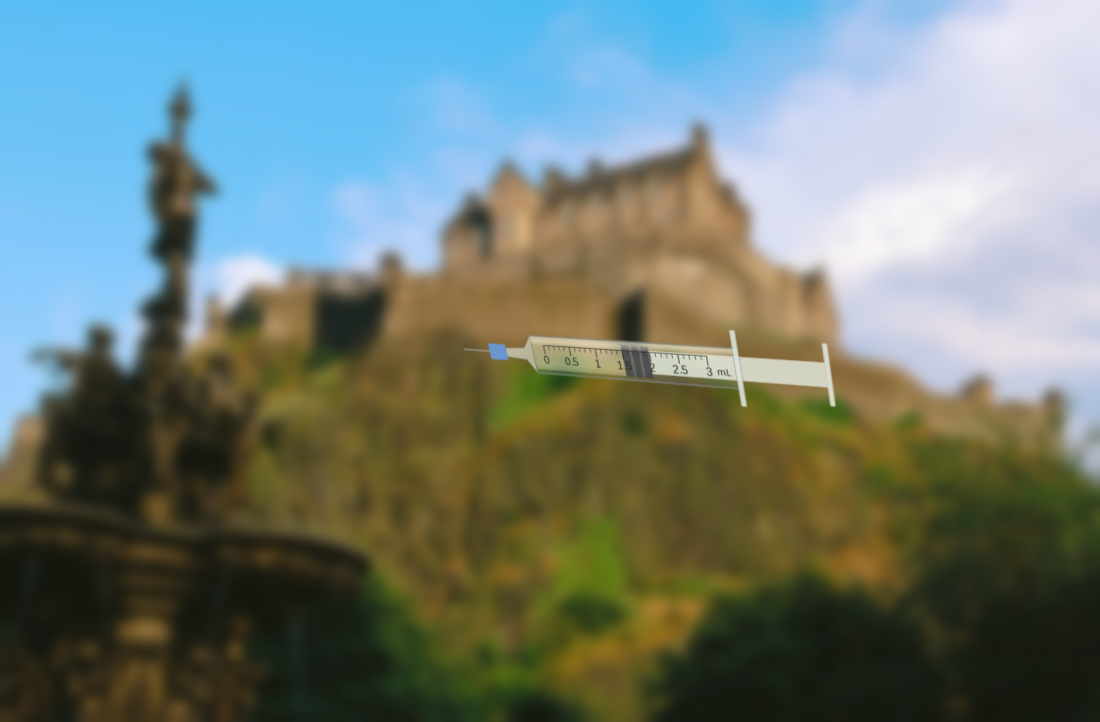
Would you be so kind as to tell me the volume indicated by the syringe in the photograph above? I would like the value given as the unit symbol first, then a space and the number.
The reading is mL 1.5
